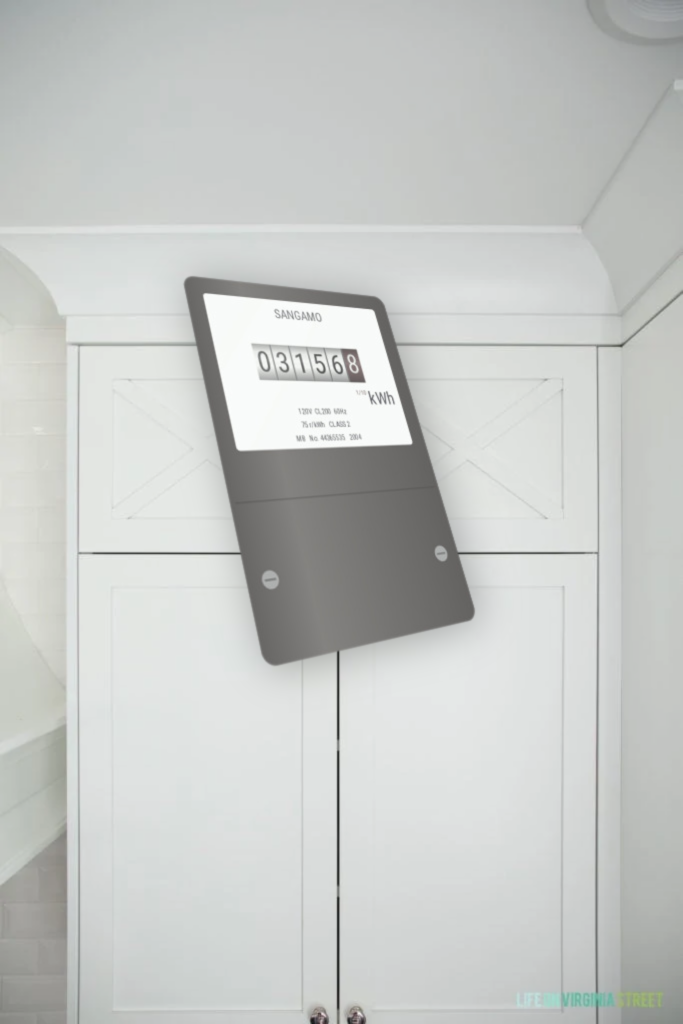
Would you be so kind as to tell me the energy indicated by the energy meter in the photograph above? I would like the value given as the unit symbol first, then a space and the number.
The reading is kWh 3156.8
